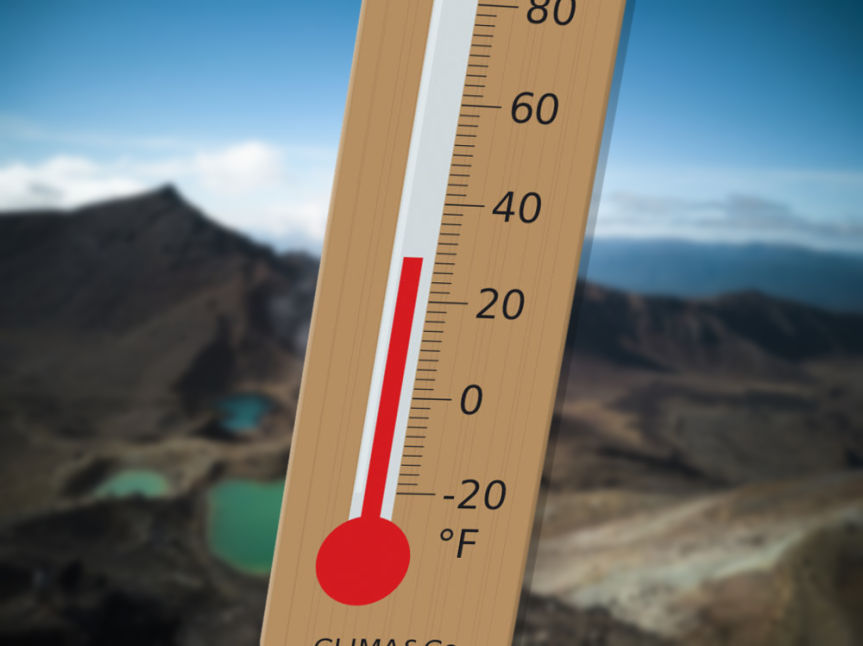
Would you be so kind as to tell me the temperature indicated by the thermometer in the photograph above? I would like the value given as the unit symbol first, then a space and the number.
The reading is °F 29
